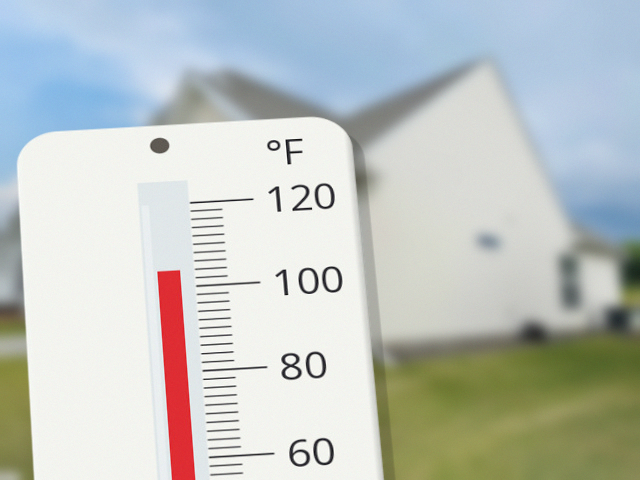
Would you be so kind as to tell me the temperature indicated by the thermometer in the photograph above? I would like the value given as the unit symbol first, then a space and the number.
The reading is °F 104
